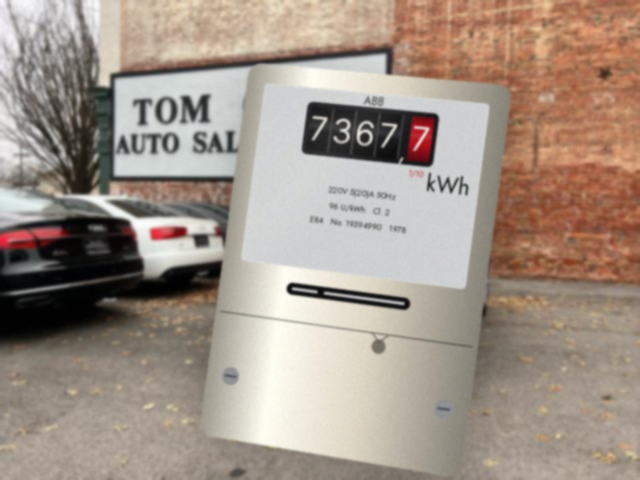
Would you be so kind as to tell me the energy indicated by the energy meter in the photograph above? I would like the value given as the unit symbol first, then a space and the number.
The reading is kWh 7367.7
